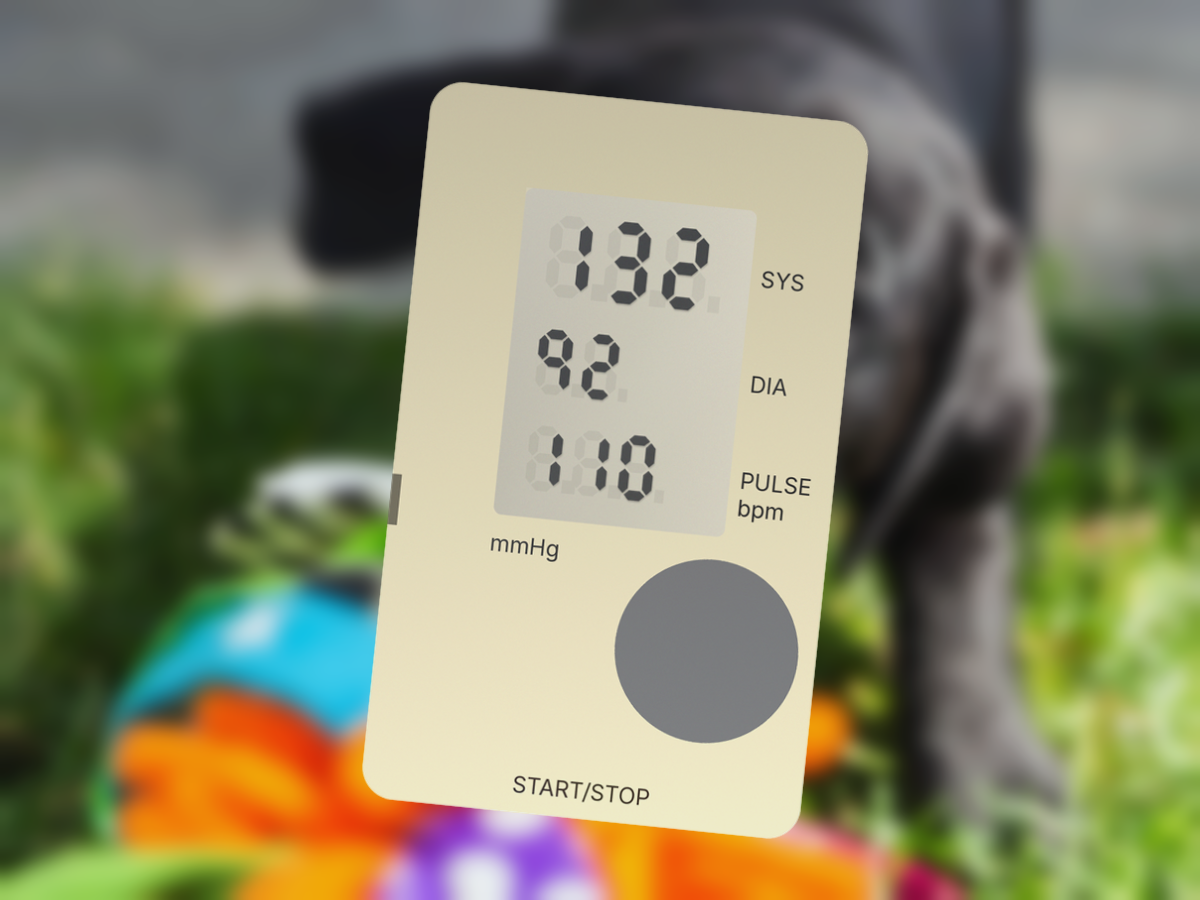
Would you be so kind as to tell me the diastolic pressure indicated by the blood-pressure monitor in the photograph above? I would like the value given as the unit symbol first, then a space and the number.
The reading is mmHg 92
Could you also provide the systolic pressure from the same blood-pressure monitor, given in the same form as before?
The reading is mmHg 132
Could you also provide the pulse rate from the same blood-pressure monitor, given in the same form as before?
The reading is bpm 110
